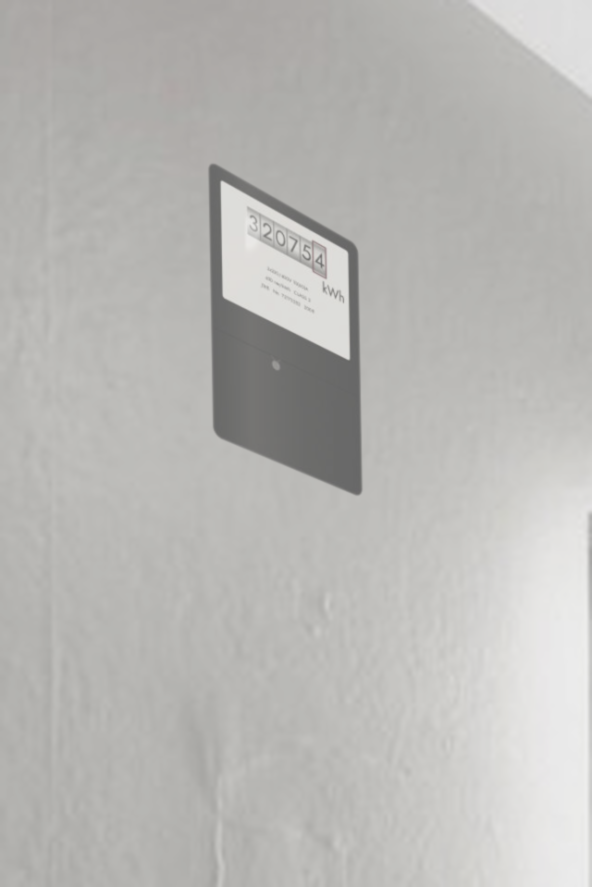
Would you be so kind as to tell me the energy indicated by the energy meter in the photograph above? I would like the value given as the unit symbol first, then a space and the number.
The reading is kWh 32075.4
